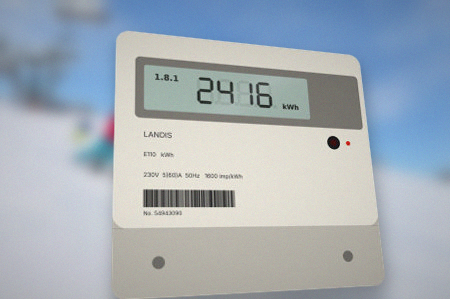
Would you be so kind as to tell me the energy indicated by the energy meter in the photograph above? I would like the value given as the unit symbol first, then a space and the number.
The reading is kWh 2416
